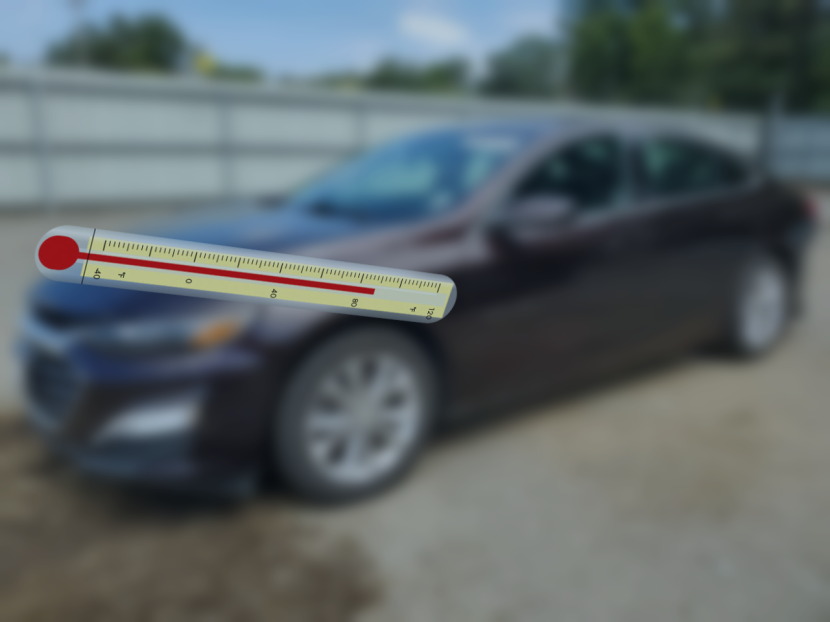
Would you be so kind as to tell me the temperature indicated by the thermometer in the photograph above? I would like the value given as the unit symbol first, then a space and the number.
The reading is °F 88
